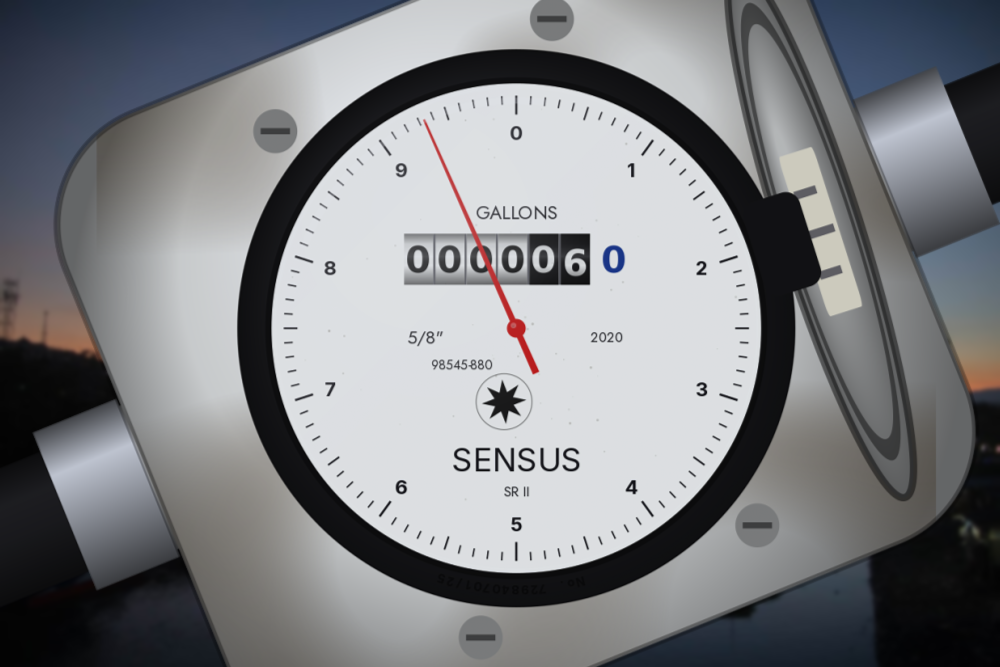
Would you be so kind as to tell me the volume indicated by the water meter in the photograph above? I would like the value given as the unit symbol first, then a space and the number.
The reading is gal 59.3
